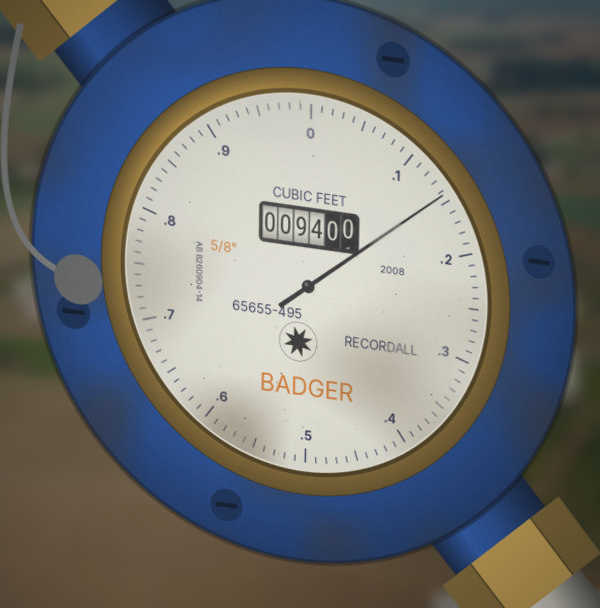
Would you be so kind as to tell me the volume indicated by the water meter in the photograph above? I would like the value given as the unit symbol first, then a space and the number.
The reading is ft³ 9400.14
